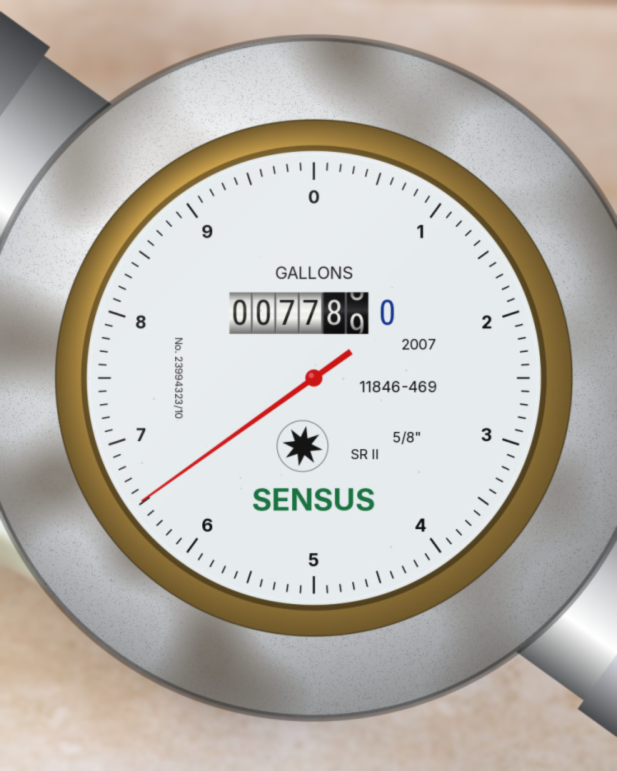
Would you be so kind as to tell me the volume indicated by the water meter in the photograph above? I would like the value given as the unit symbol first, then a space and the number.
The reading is gal 77886.5
